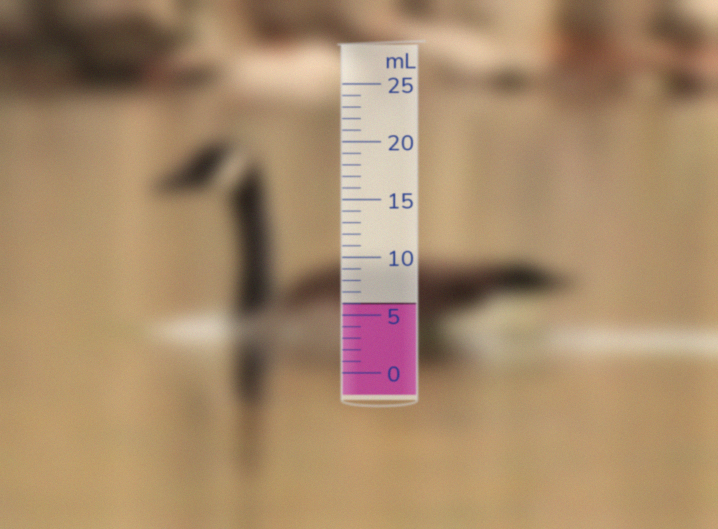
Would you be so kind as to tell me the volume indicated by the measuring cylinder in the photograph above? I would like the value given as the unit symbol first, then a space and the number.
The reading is mL 6
